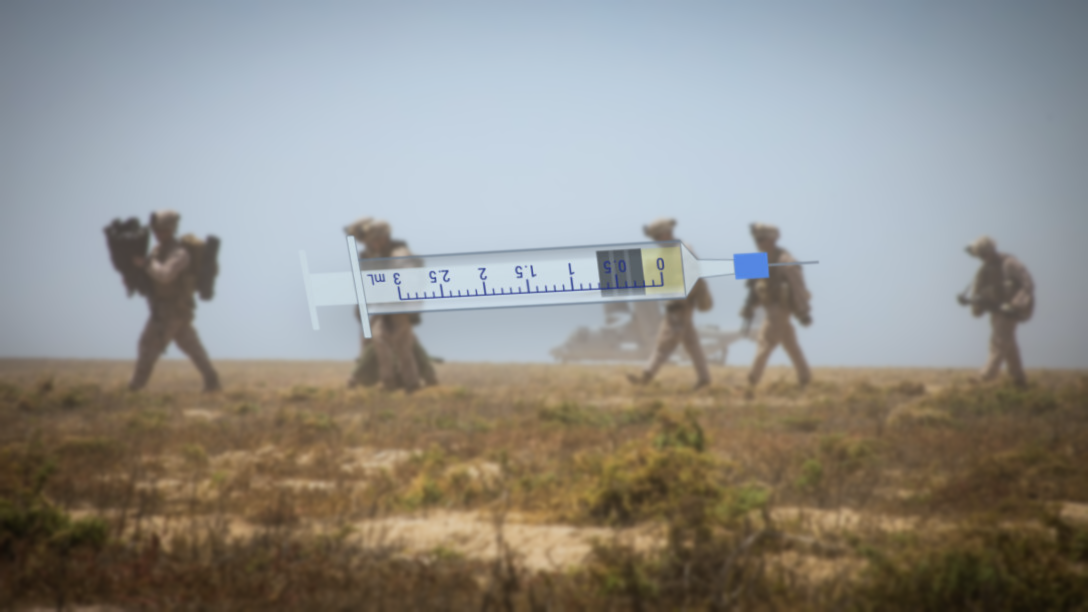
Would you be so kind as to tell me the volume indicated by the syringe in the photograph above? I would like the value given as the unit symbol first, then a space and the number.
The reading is mL 0.2
